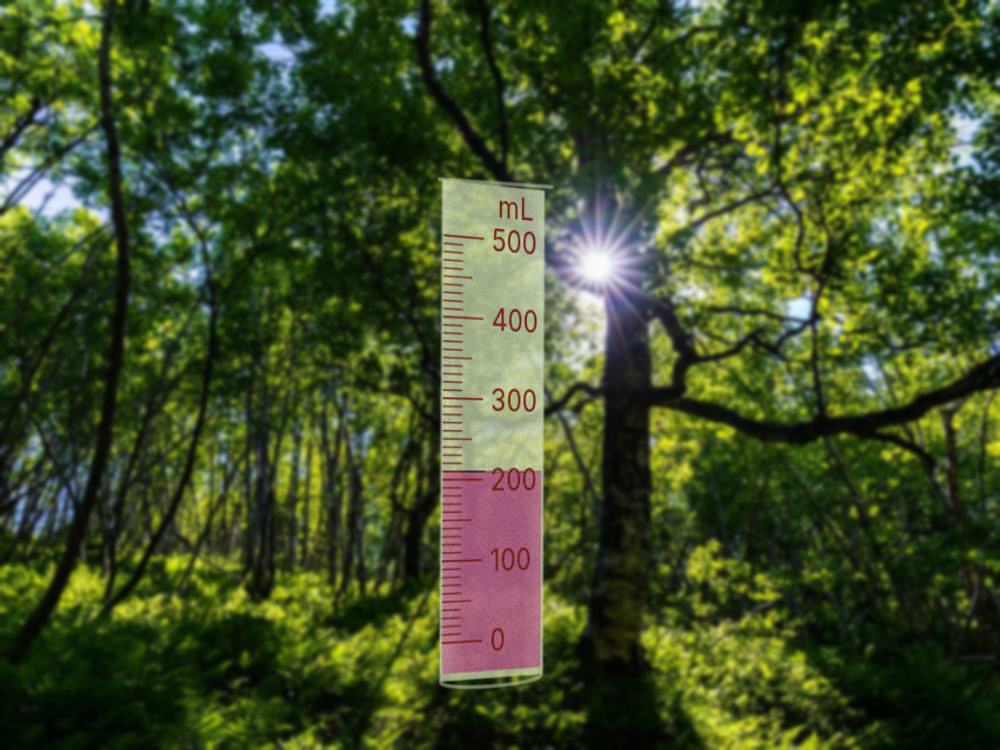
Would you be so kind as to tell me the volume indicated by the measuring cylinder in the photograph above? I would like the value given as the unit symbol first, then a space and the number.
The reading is mL 210
